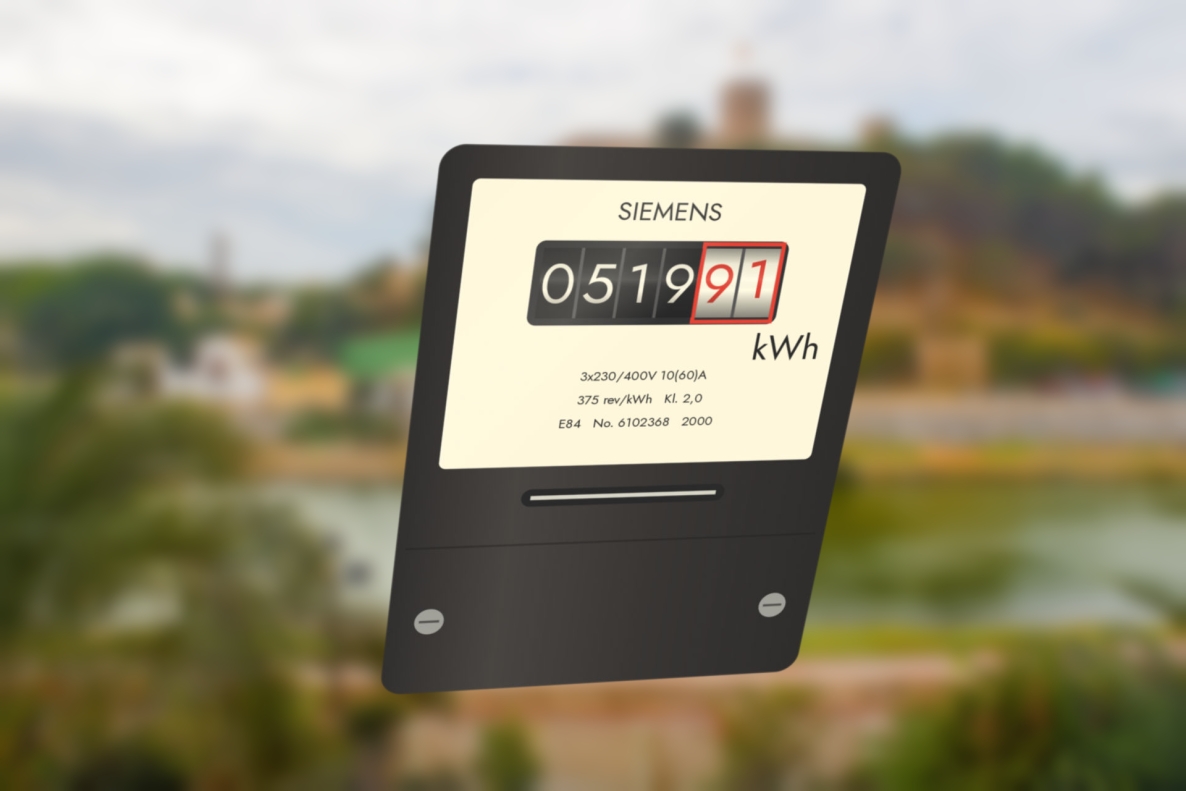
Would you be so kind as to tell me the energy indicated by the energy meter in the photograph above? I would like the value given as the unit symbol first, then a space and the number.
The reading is kWh 519.91
